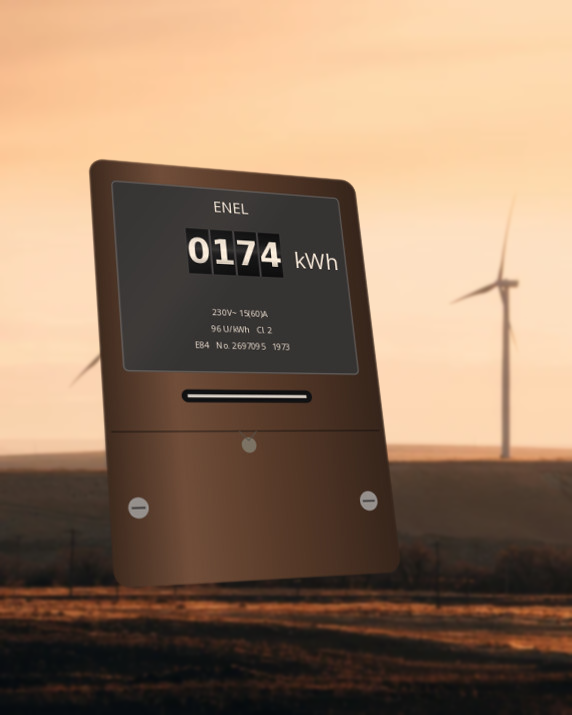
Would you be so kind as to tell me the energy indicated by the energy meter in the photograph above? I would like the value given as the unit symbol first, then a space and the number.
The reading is kWh 174
